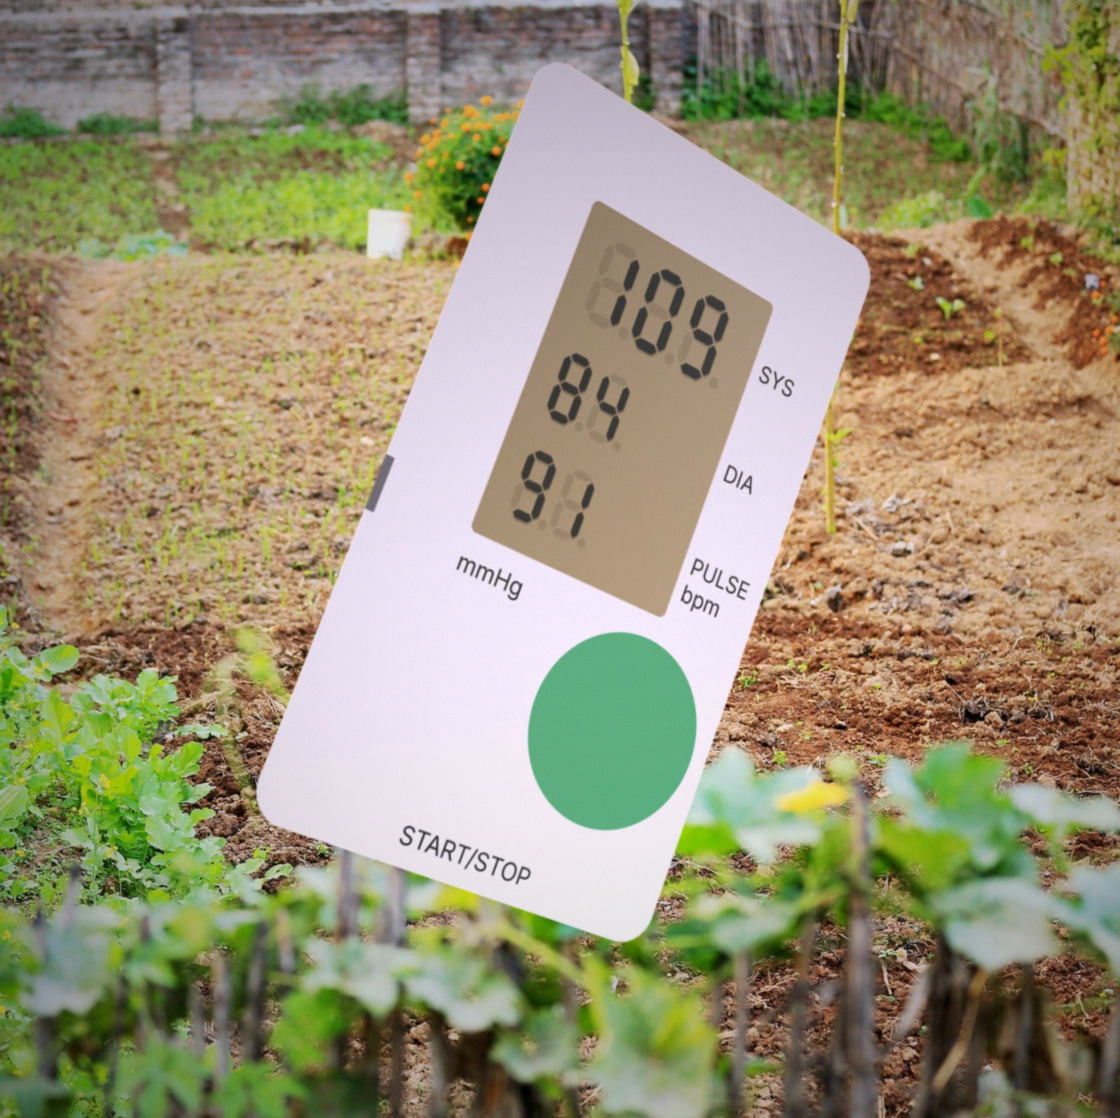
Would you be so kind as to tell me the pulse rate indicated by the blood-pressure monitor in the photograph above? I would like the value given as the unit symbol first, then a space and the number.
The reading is bpm 91
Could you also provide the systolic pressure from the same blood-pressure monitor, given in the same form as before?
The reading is mmHg 109
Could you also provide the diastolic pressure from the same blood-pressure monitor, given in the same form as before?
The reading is mmHg 84
